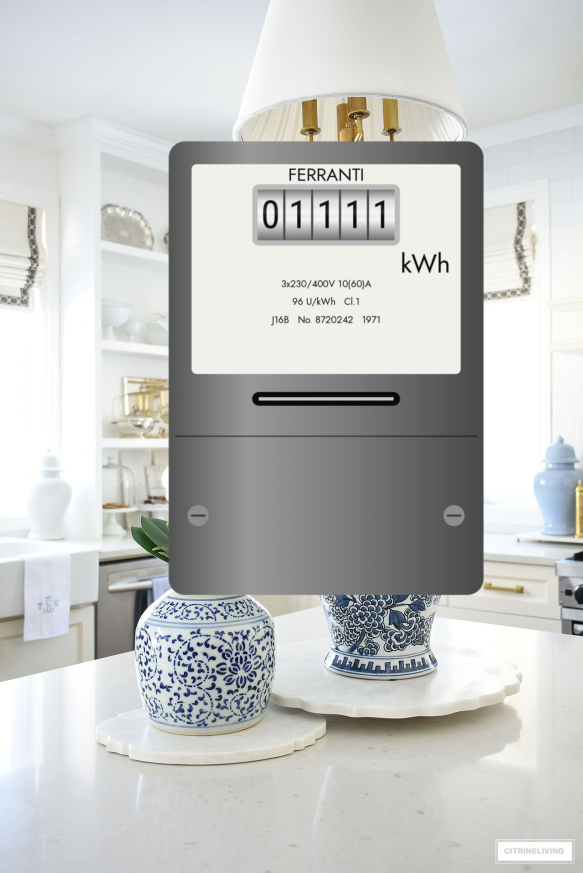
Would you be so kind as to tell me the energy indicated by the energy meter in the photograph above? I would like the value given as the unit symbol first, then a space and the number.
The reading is kWh 1111
